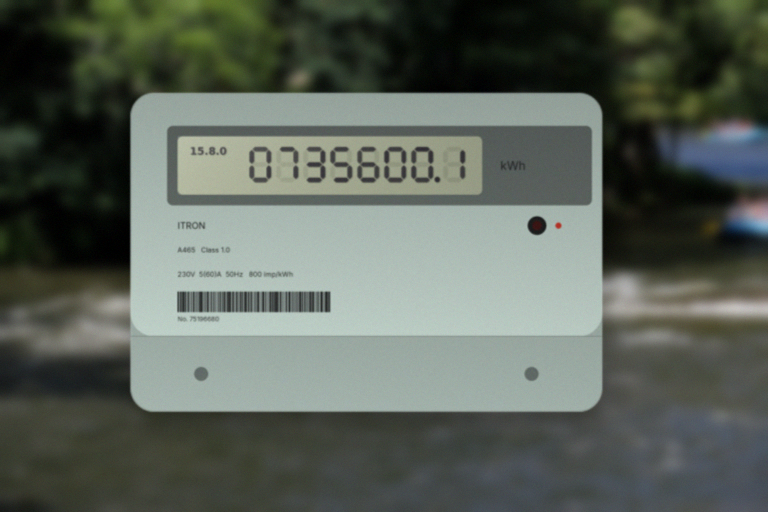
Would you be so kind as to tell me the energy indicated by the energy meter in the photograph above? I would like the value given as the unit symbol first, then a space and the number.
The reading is kWh 735600.1
